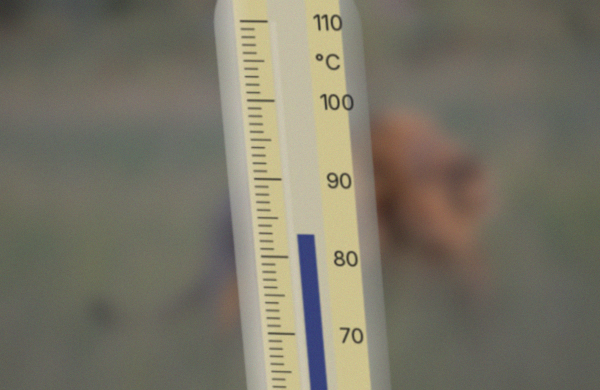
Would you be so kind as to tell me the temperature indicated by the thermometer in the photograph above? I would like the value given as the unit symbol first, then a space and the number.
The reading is °C 83
